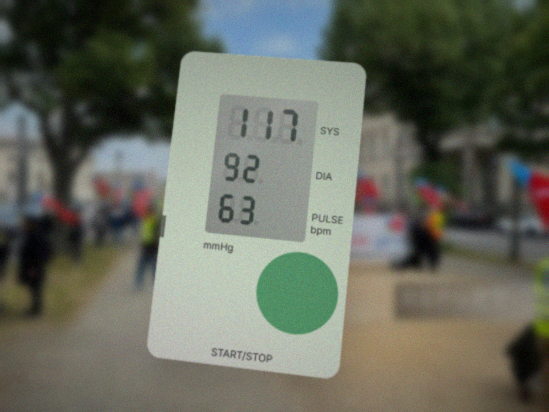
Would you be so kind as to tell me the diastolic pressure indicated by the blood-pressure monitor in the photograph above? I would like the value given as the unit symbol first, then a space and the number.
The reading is mmHg 92
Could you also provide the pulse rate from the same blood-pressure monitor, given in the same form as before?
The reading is bpm 63
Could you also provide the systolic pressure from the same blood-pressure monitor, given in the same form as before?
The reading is mmHg 117
